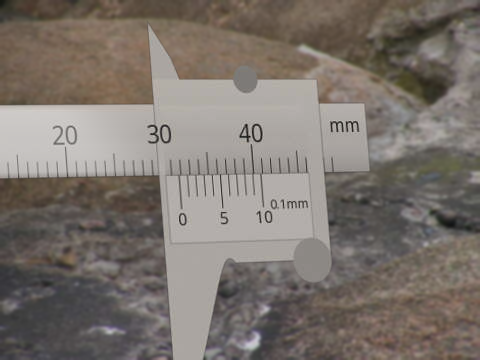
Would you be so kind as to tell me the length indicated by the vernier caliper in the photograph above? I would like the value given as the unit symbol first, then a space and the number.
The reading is mm 31.8
